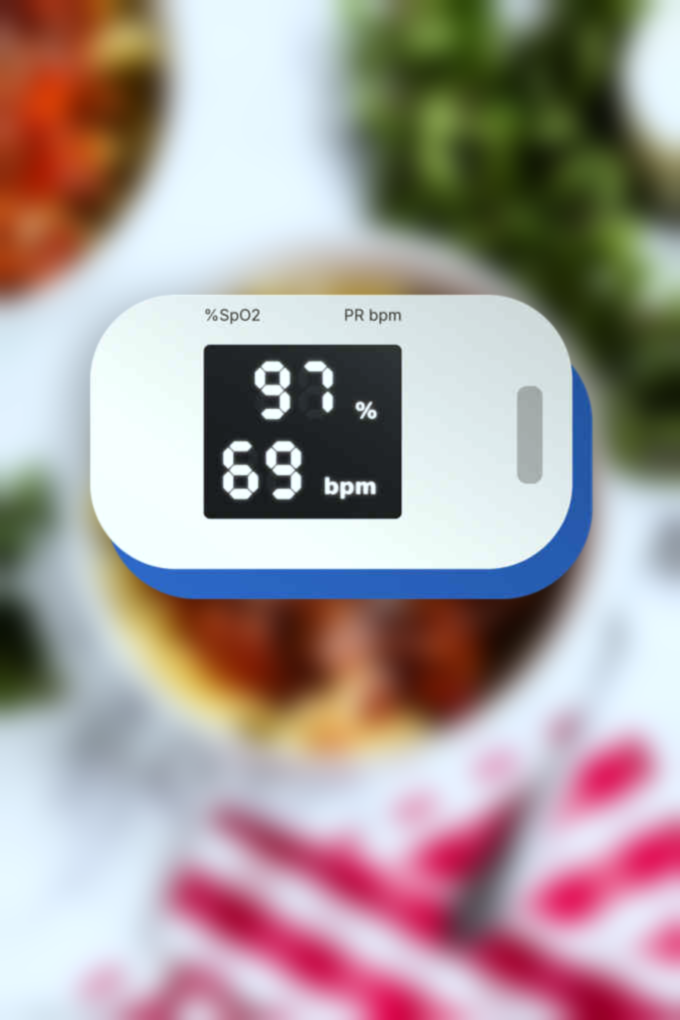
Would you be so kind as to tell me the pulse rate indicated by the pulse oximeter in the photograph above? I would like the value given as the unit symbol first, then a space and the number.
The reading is bpm 69
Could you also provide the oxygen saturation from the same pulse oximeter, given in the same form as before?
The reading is % 97
